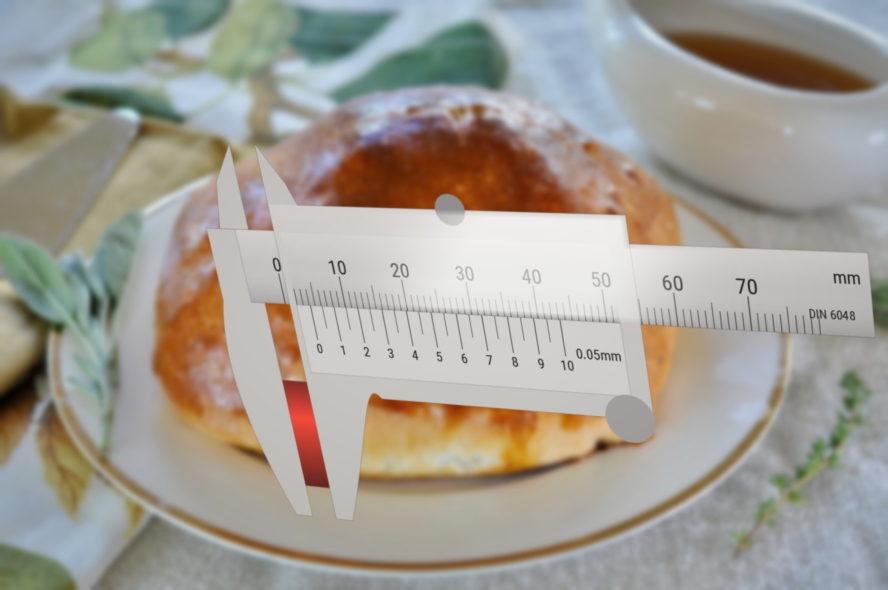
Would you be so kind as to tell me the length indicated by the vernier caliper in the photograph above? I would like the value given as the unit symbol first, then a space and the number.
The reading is mm 4.2
